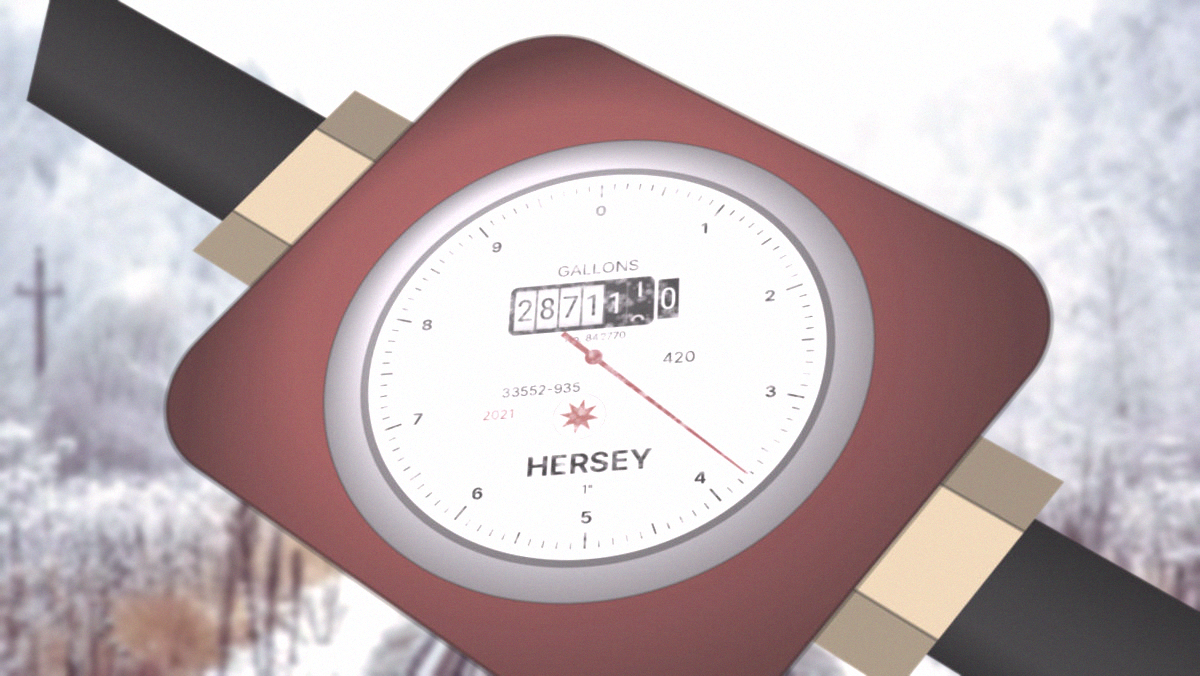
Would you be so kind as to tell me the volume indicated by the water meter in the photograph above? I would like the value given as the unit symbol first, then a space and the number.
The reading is gal 2871113.7
